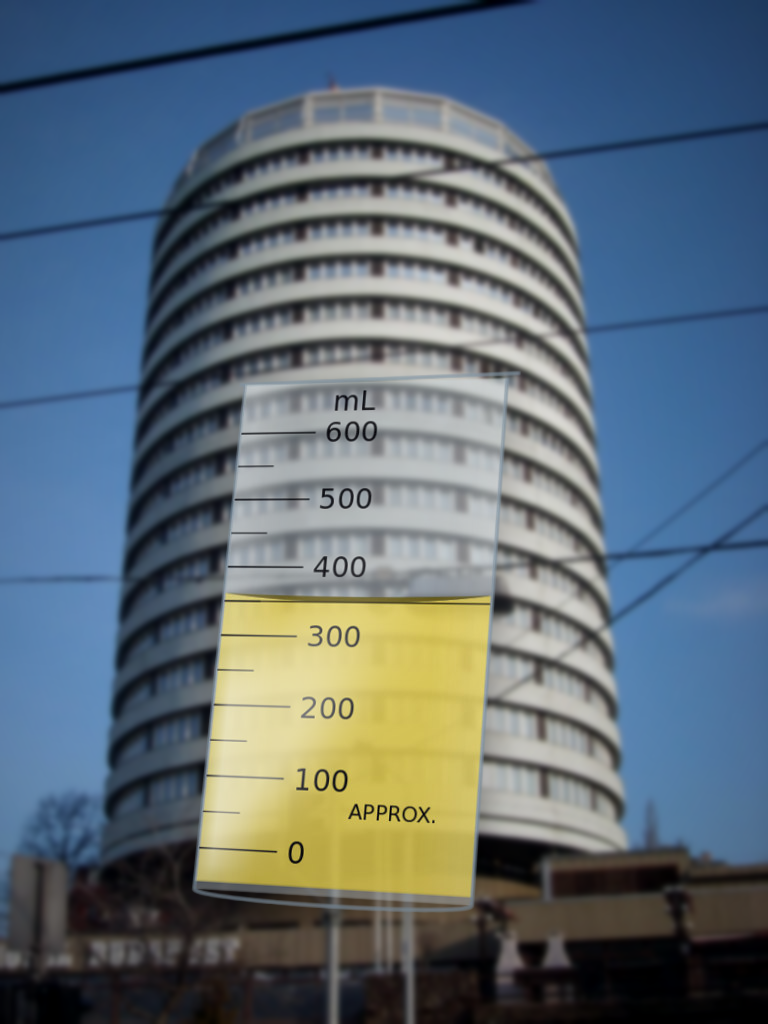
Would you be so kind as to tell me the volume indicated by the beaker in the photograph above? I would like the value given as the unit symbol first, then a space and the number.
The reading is mL 350
